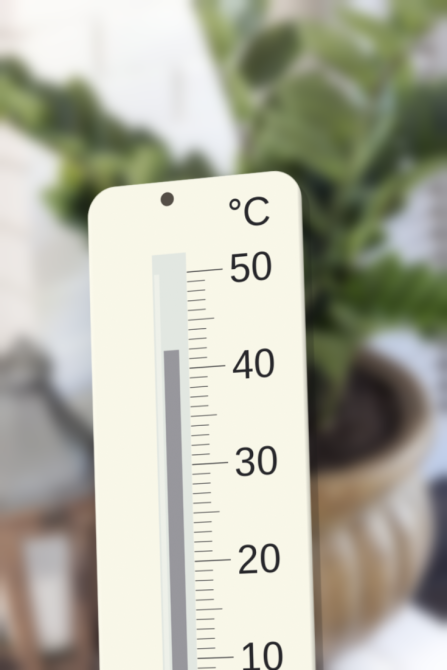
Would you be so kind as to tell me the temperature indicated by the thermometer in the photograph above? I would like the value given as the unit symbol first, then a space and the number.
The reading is °C 42
